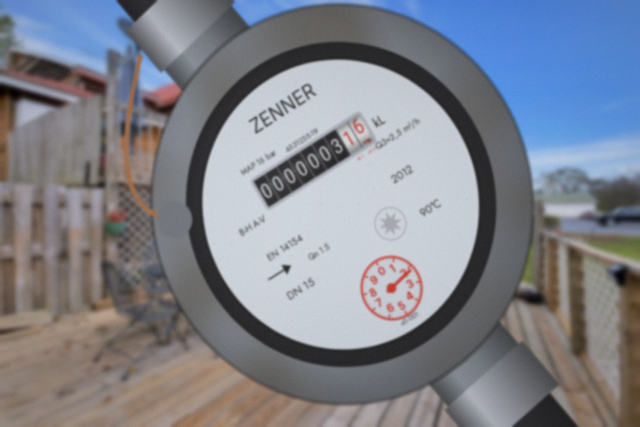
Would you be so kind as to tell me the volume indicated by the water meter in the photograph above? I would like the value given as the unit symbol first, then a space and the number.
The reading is kL 3.162
